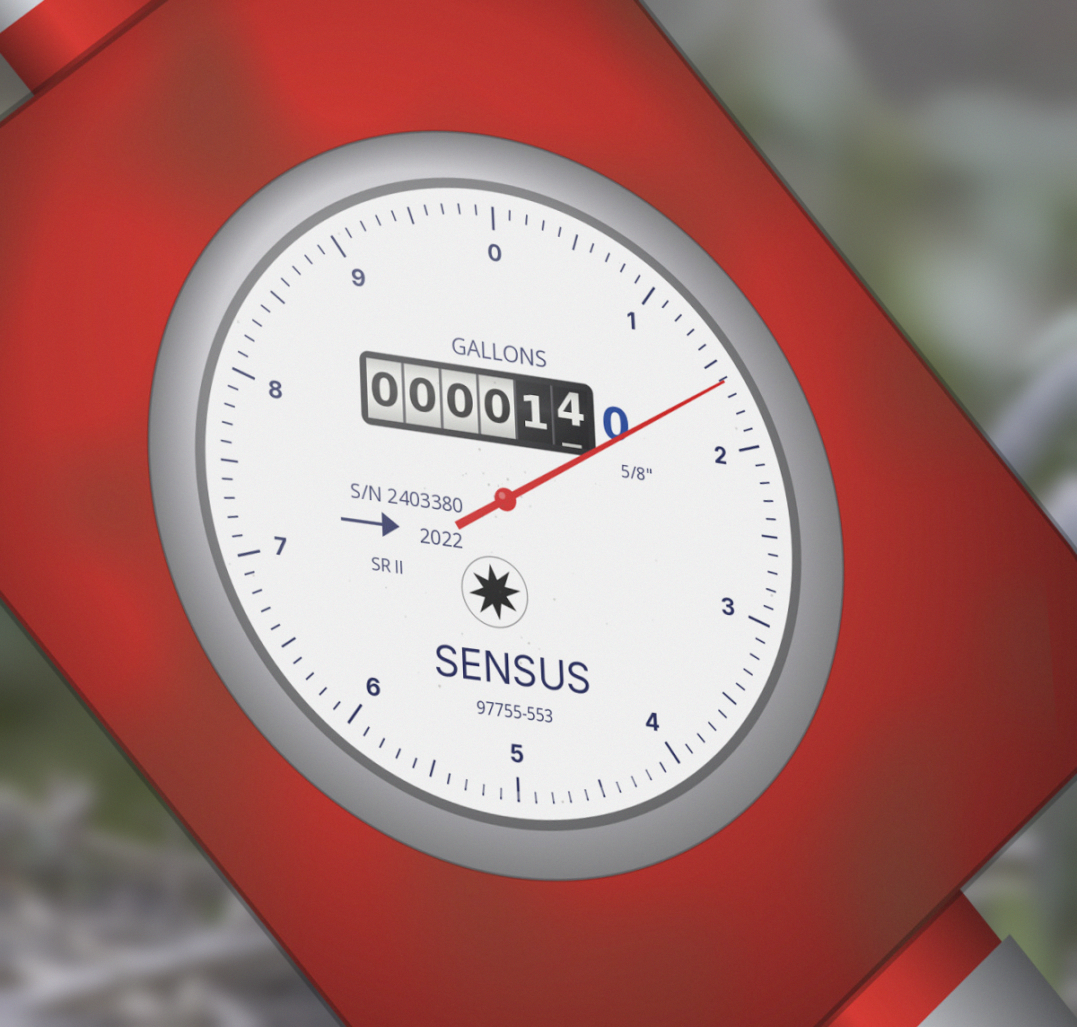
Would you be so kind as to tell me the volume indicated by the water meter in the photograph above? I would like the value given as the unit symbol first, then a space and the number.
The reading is gal 141.6
